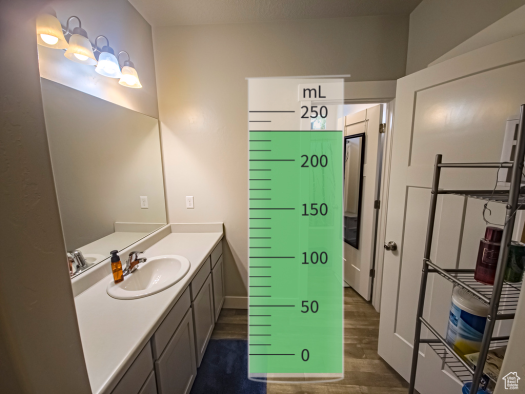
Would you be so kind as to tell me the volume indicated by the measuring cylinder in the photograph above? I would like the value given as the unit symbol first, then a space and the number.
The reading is mL 230
